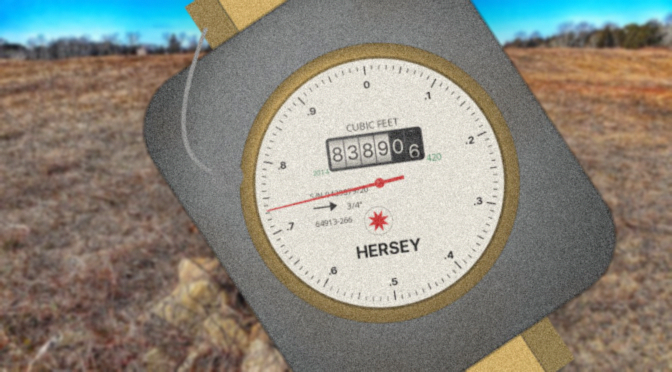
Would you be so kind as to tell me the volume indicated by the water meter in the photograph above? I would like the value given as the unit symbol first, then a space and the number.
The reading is ft³ 838905.73
